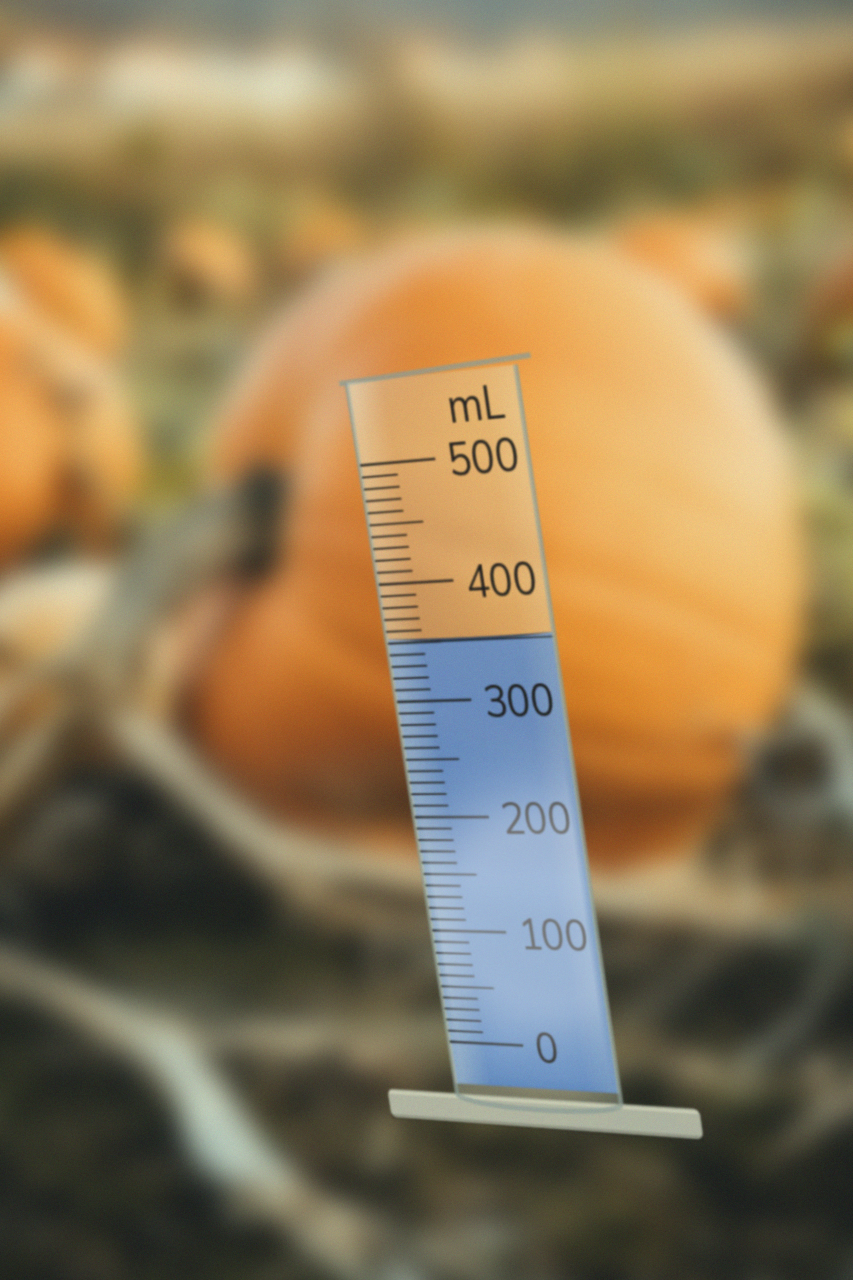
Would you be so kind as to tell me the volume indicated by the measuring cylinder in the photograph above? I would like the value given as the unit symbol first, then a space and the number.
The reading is mL 350
